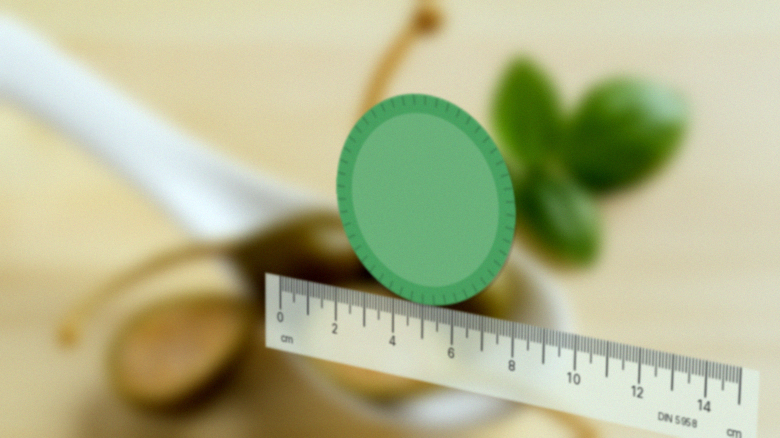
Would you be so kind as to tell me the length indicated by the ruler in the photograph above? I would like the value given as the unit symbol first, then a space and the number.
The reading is cm 6
